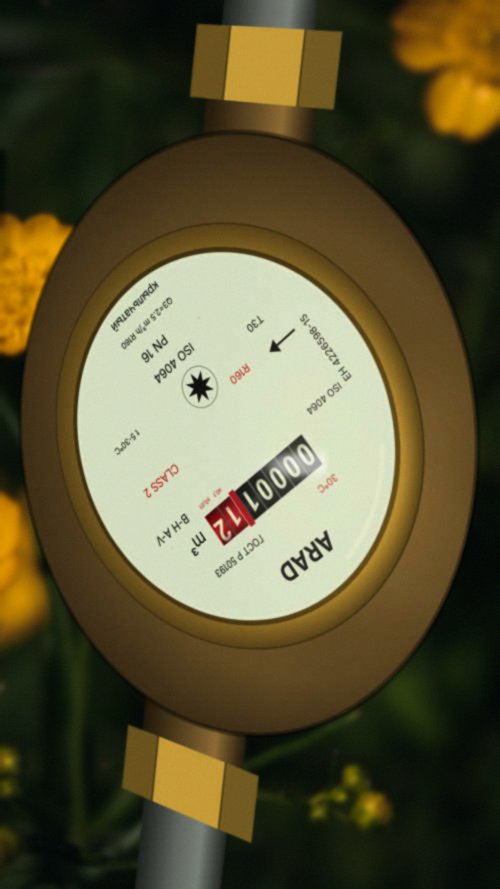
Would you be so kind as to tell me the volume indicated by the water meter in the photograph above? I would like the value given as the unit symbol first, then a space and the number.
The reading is m³ 1.12
